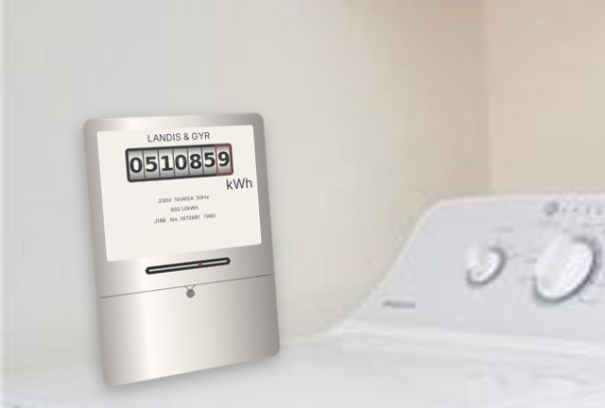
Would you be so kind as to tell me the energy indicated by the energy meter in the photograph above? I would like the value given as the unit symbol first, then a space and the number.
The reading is kWh 51085.9
